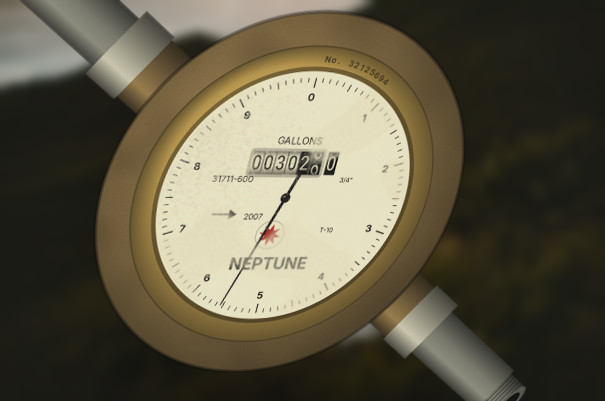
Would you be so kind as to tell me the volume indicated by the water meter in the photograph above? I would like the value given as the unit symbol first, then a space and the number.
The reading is gal 30285.5
